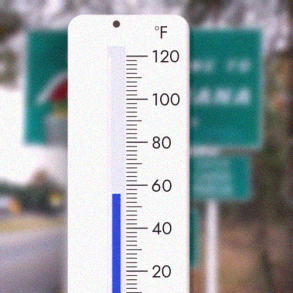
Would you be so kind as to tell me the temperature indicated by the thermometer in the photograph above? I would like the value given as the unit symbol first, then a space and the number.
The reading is °F 56
